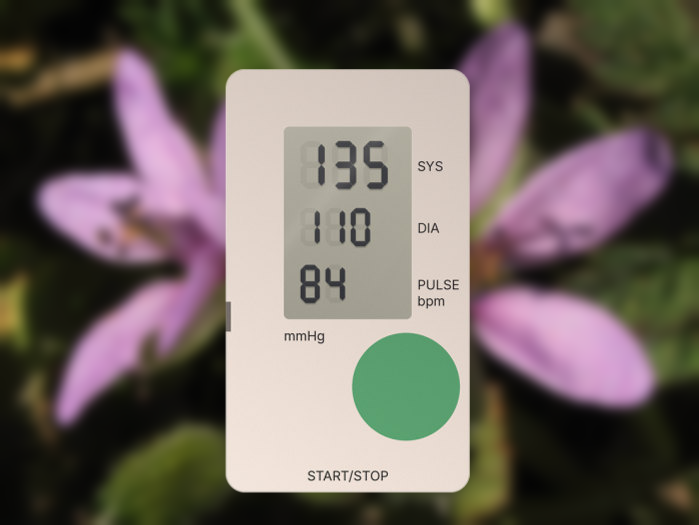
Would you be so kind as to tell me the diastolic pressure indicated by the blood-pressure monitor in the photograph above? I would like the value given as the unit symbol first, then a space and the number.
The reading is mmHg 110
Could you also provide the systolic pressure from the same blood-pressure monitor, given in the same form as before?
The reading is mmHg 135
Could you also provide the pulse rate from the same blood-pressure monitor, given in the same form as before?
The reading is bpm 84
